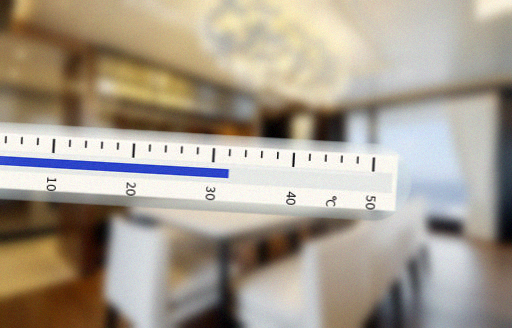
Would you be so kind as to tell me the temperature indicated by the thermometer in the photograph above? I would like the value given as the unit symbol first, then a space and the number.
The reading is °C 32
